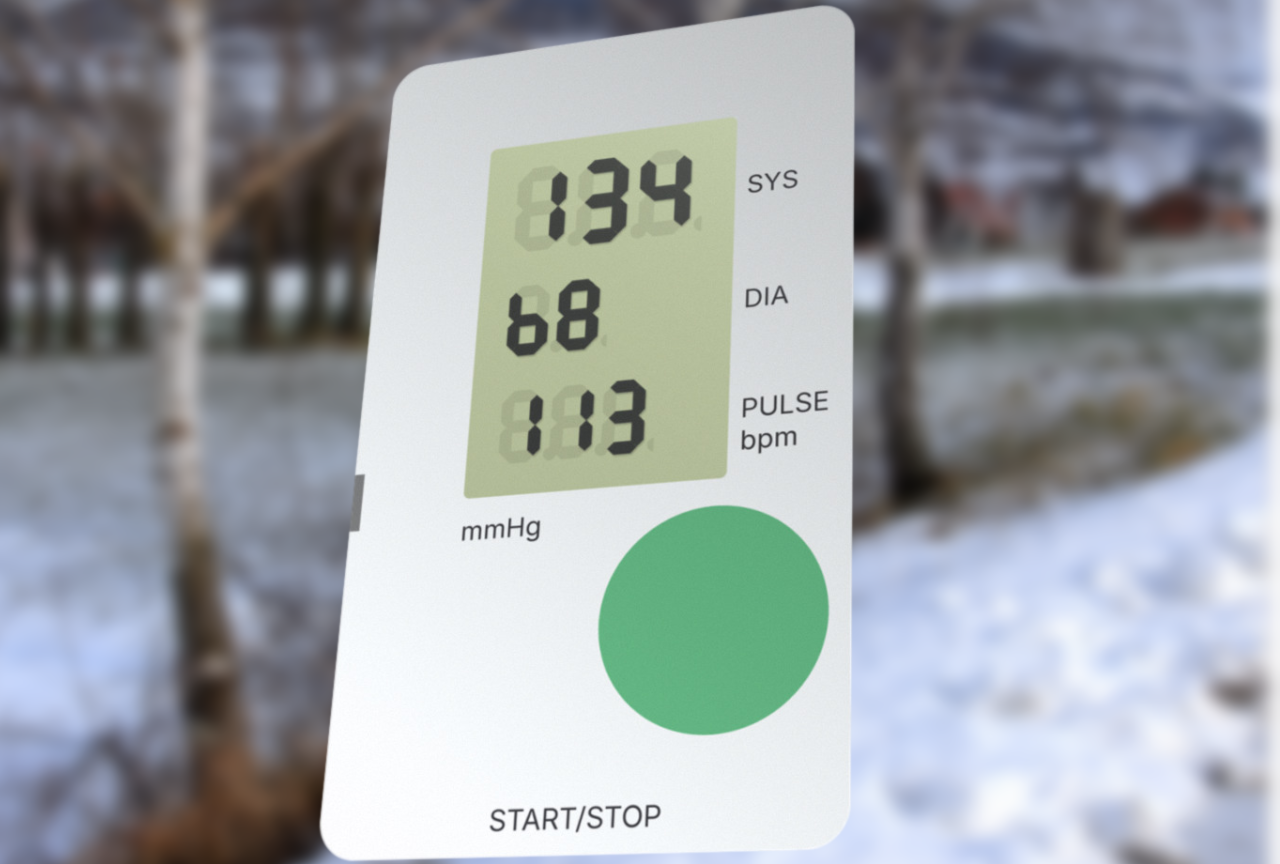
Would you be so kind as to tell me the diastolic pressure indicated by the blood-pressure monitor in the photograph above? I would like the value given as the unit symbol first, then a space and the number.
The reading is mmHg 68
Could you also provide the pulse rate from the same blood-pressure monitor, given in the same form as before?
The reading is bpm 113
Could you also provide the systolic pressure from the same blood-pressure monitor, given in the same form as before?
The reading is mmHg 134
